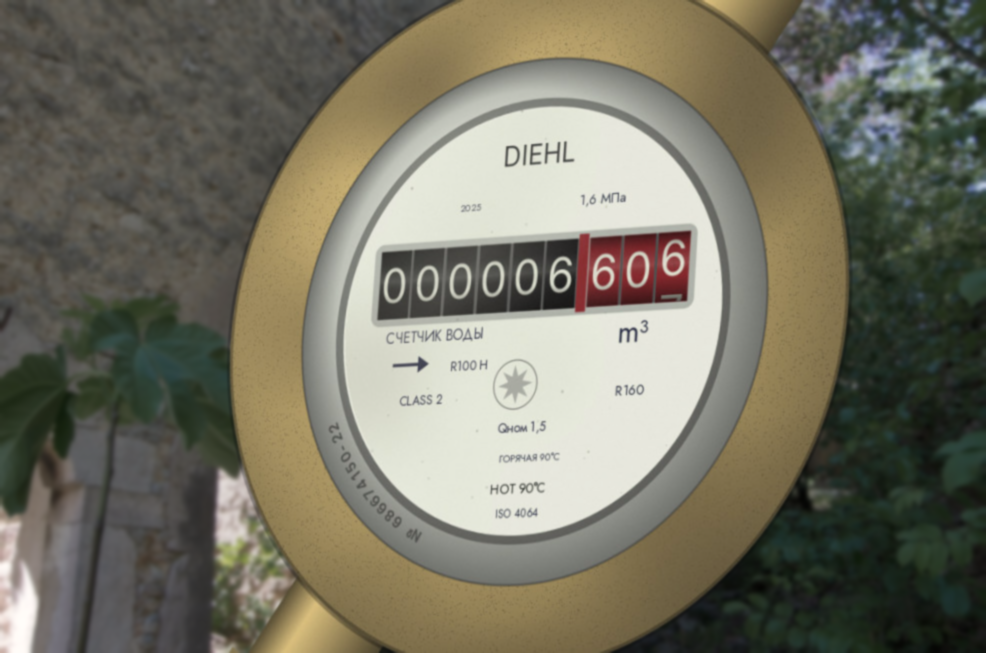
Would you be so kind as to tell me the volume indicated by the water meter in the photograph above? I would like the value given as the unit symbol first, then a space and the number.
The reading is m³ 6.606
